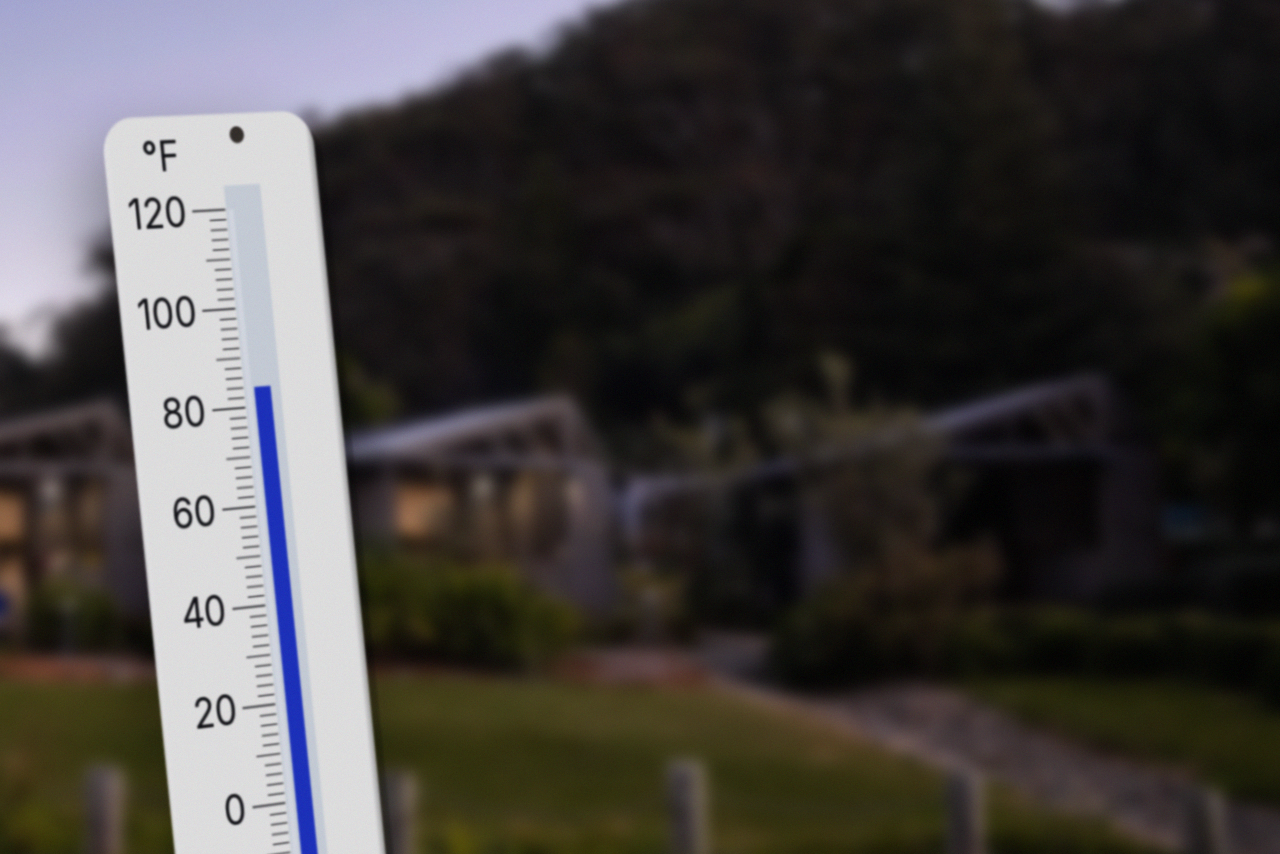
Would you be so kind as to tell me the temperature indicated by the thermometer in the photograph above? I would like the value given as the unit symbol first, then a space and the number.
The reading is °F 84
